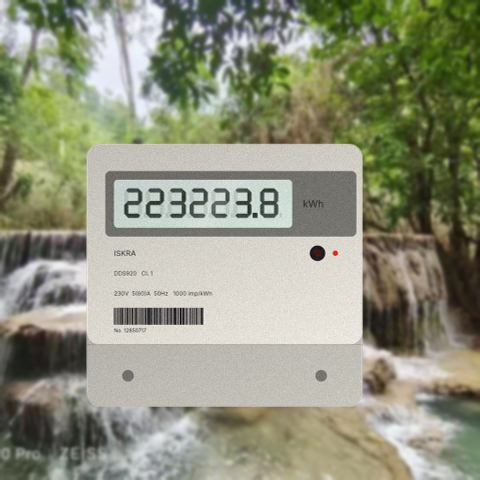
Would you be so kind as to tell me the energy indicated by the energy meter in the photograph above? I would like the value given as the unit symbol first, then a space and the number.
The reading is kWh 223223.8
